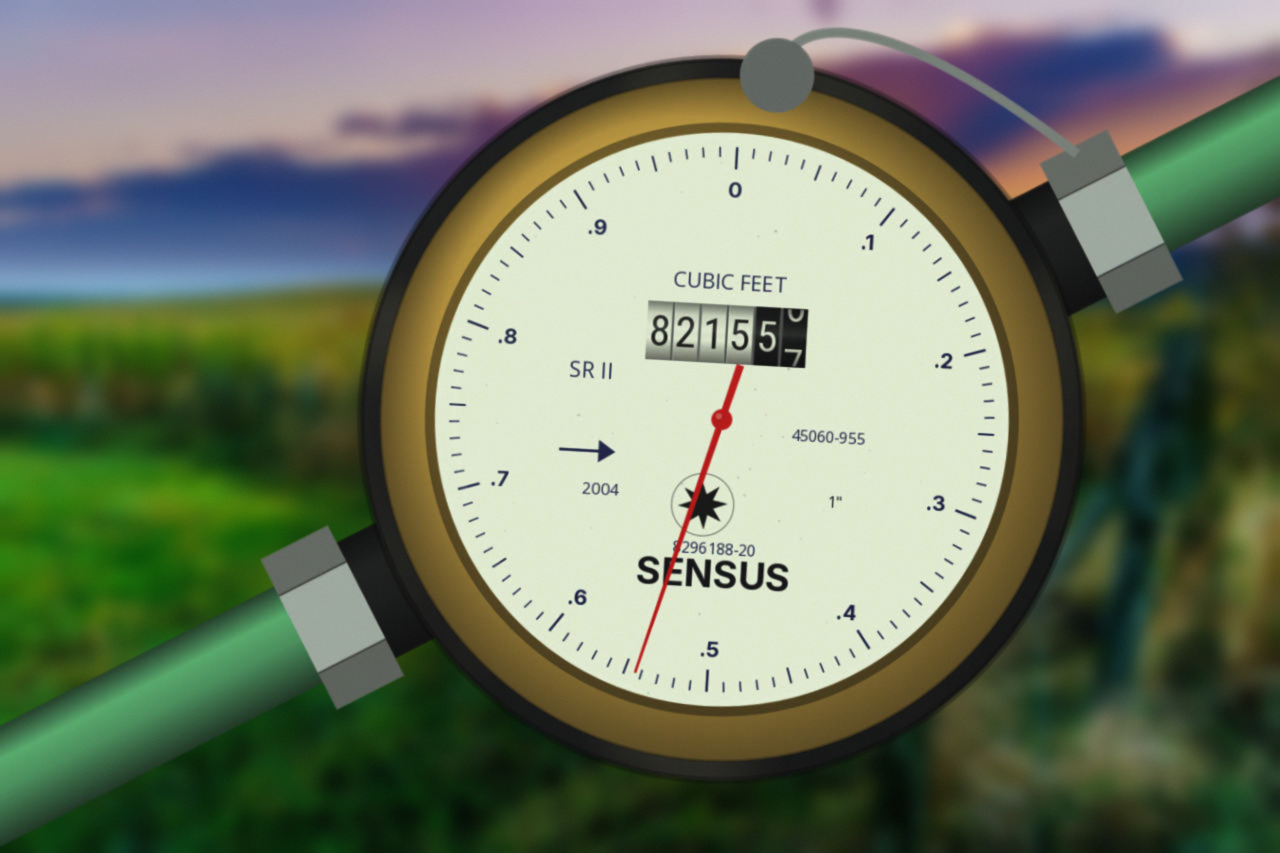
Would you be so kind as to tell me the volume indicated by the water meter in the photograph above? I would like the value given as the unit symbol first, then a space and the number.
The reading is ft³ 821556.54
